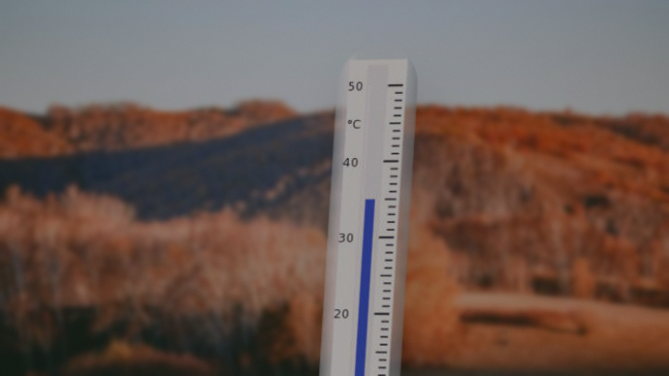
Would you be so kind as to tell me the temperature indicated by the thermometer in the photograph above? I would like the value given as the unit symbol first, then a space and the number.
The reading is °C 35
